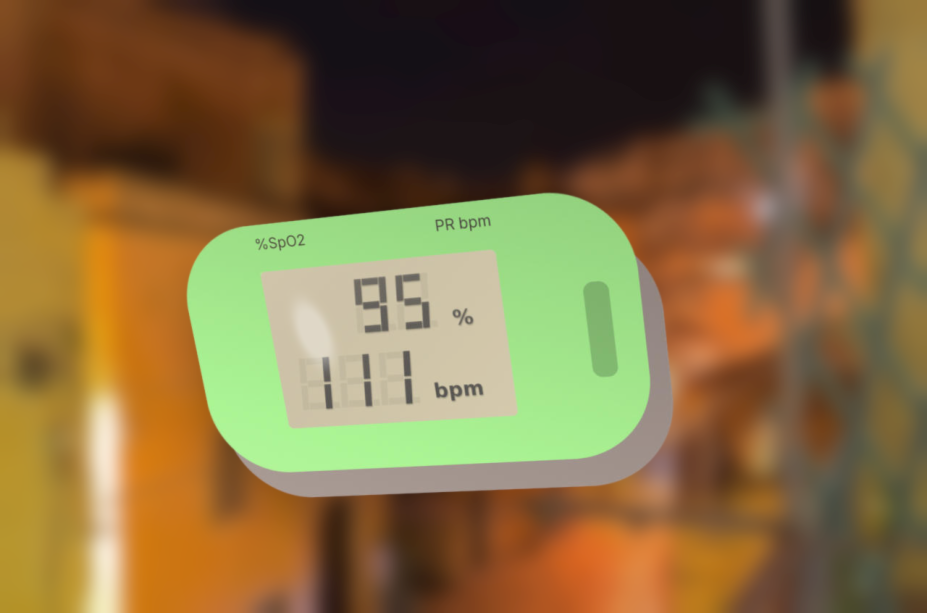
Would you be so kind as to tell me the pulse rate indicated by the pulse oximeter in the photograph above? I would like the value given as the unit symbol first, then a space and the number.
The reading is bpm 111
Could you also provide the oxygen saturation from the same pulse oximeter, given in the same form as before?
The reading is % 95
